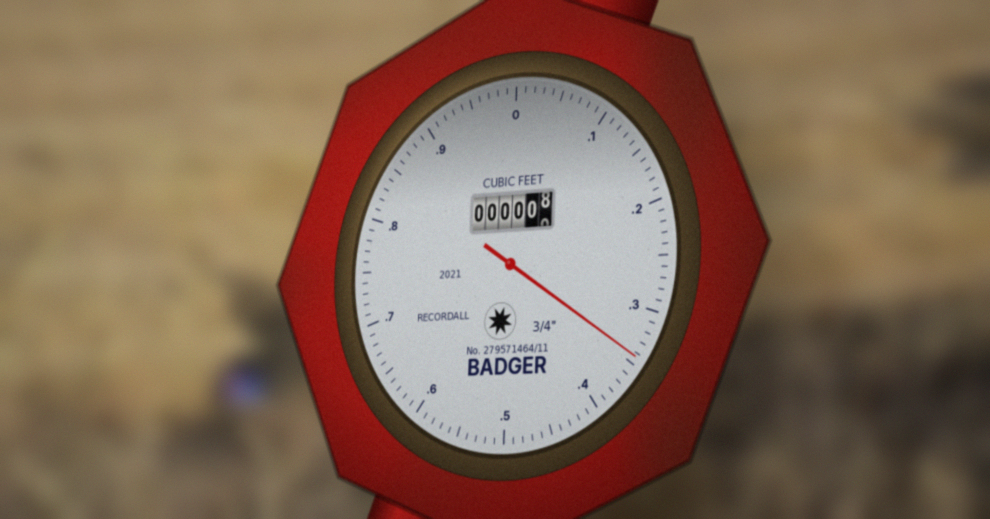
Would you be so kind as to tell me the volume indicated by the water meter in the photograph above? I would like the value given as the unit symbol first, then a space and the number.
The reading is ft³ 8.34
